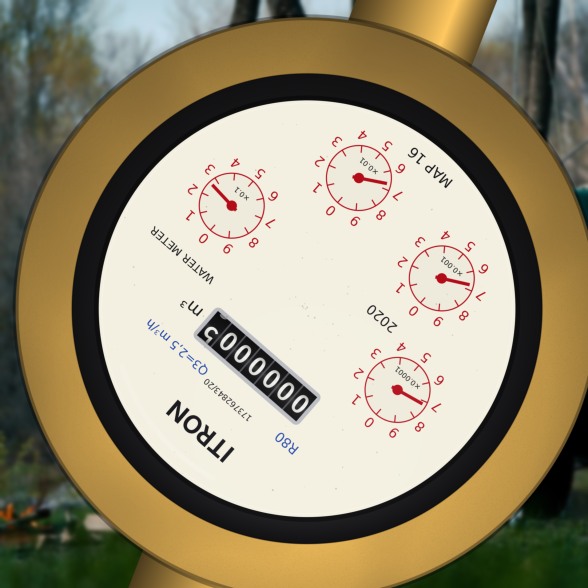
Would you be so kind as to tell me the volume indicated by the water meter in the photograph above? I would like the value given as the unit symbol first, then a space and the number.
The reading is m³ 5.2667
